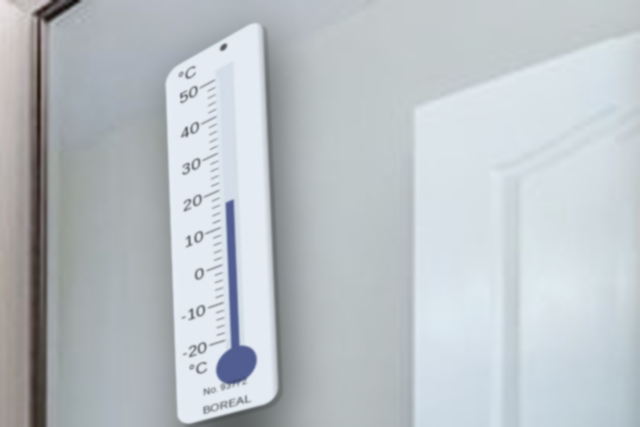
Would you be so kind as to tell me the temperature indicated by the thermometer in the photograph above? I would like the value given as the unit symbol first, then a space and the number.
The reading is °C 16
